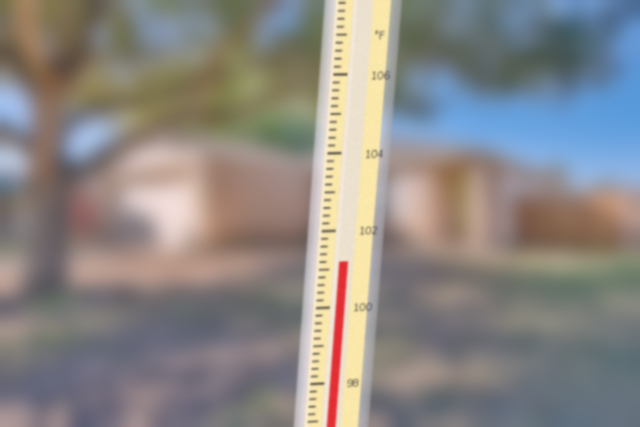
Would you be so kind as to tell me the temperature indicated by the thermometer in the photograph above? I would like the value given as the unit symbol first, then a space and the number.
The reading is °F 101.2
